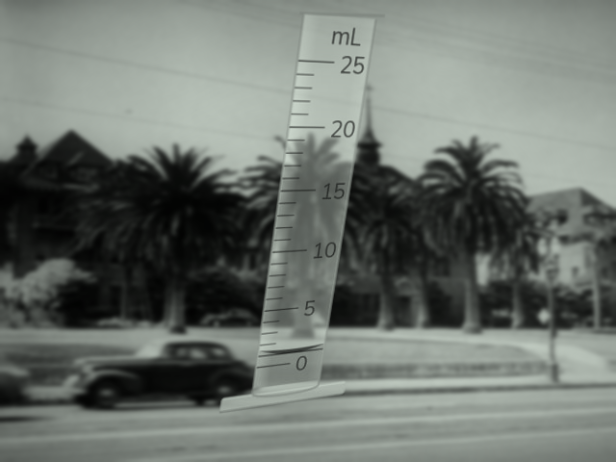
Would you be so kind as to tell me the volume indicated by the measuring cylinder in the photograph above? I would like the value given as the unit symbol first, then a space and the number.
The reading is mL 1
